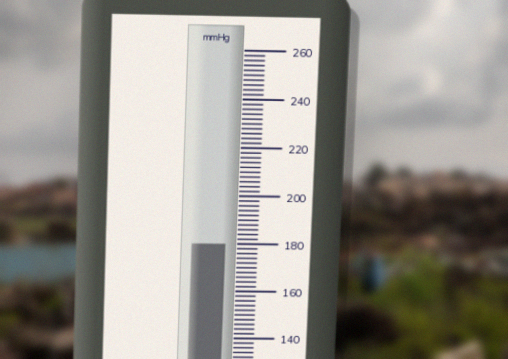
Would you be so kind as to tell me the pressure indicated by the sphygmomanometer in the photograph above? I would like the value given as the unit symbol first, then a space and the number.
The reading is mmHg 180
